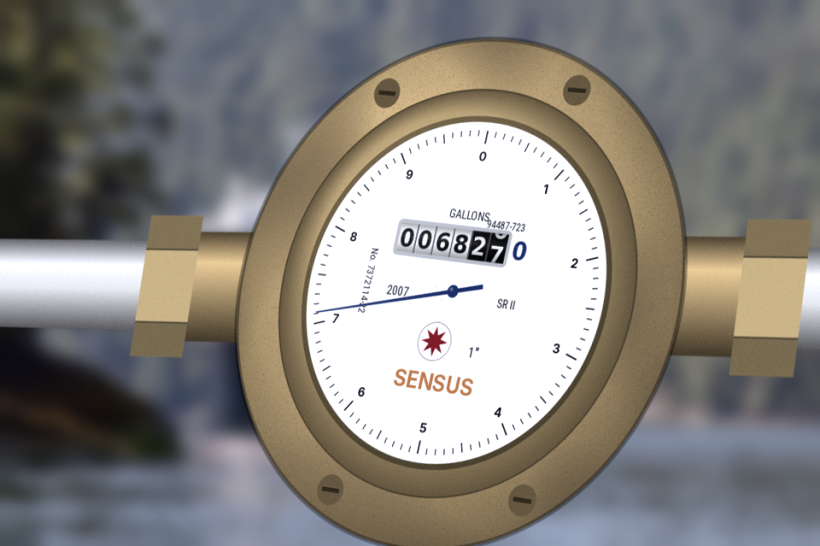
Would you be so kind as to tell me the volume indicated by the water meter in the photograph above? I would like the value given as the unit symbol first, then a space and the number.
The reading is gal 68267.1
